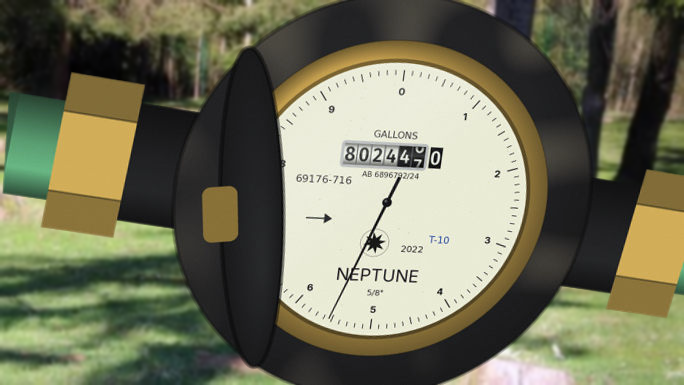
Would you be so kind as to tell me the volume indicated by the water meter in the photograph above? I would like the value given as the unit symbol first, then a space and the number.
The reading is gal 8024465.5
